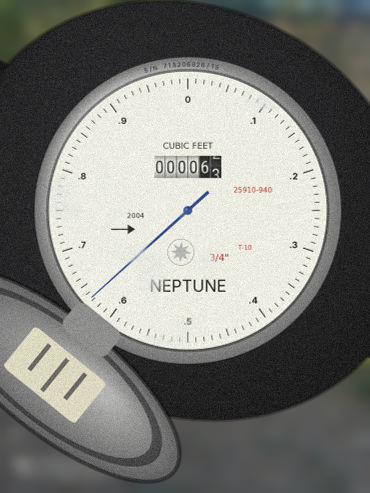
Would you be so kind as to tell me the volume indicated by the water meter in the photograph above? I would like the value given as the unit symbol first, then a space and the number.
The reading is ft³ 62.63
